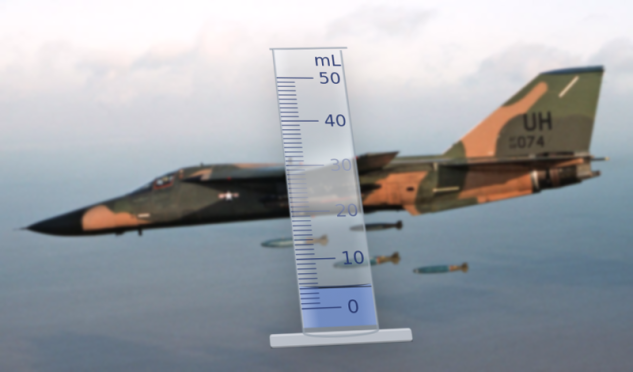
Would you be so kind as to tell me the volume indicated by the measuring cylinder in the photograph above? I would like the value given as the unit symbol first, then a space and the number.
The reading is mL 4
